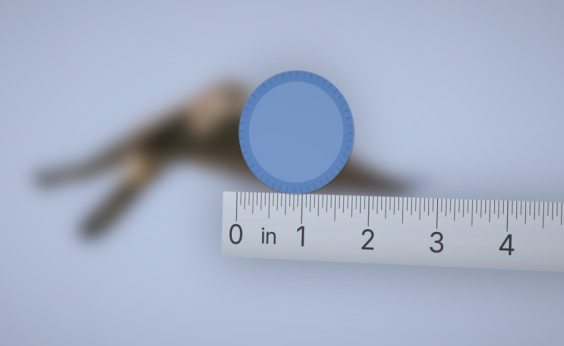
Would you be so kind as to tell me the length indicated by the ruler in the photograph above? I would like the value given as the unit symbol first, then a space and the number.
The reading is in 1.75
